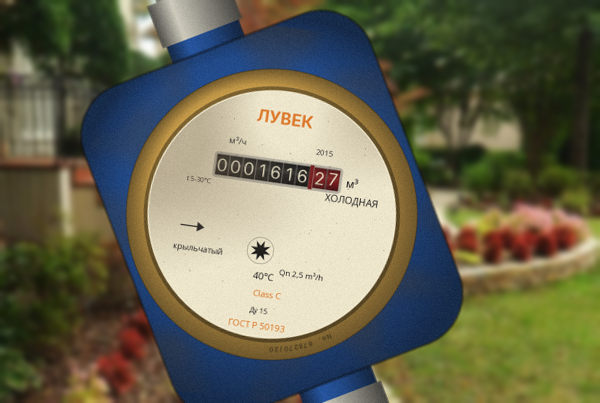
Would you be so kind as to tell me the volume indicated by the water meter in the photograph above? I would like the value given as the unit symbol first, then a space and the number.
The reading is m³ 1616.27
